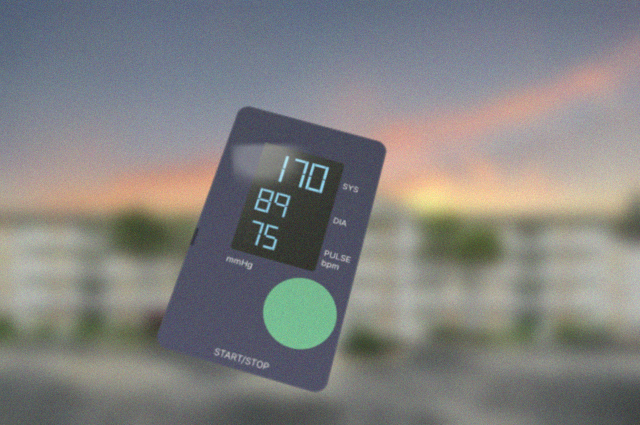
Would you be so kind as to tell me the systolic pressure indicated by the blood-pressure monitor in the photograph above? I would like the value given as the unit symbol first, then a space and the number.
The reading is mmHg 170
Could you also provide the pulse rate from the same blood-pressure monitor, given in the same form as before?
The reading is bpm 75
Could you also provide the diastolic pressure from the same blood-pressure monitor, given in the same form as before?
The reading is mmHg 89
